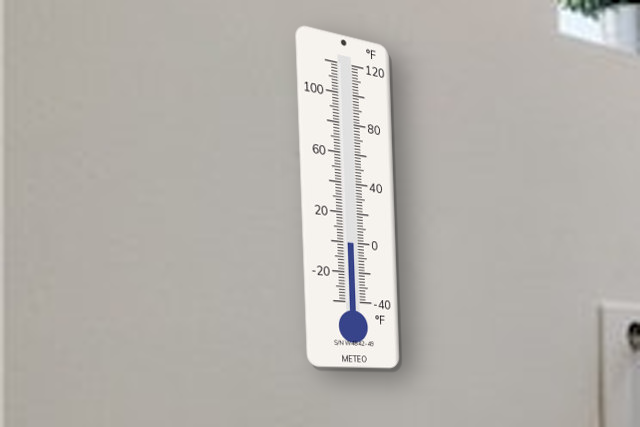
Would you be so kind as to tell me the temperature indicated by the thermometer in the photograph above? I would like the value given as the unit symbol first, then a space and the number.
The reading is °F 0
